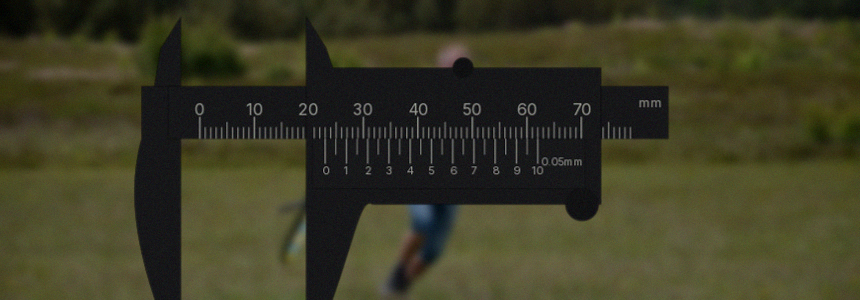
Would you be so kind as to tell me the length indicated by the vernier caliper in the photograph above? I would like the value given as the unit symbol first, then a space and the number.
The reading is mm 23.0
